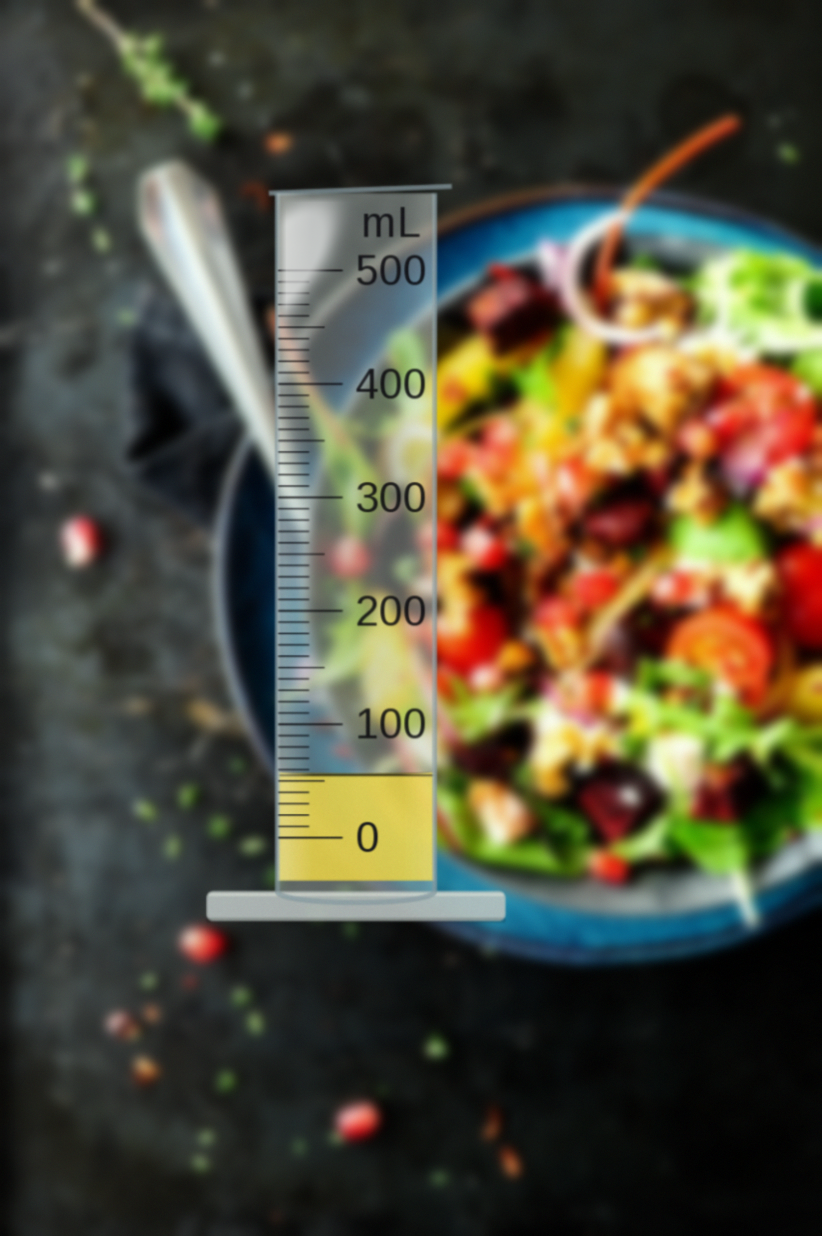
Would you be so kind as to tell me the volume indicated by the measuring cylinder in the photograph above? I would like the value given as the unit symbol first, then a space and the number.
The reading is mL 55
